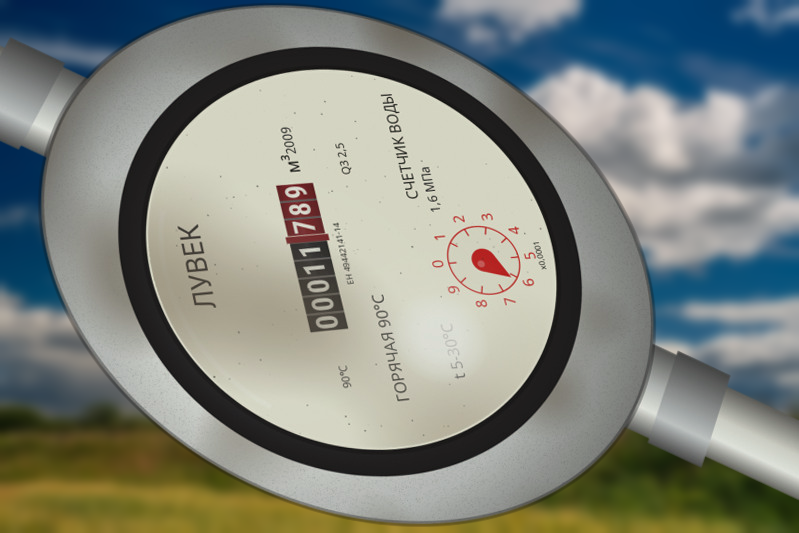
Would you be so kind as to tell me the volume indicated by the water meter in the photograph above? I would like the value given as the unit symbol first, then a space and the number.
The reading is m³ 11.7896
